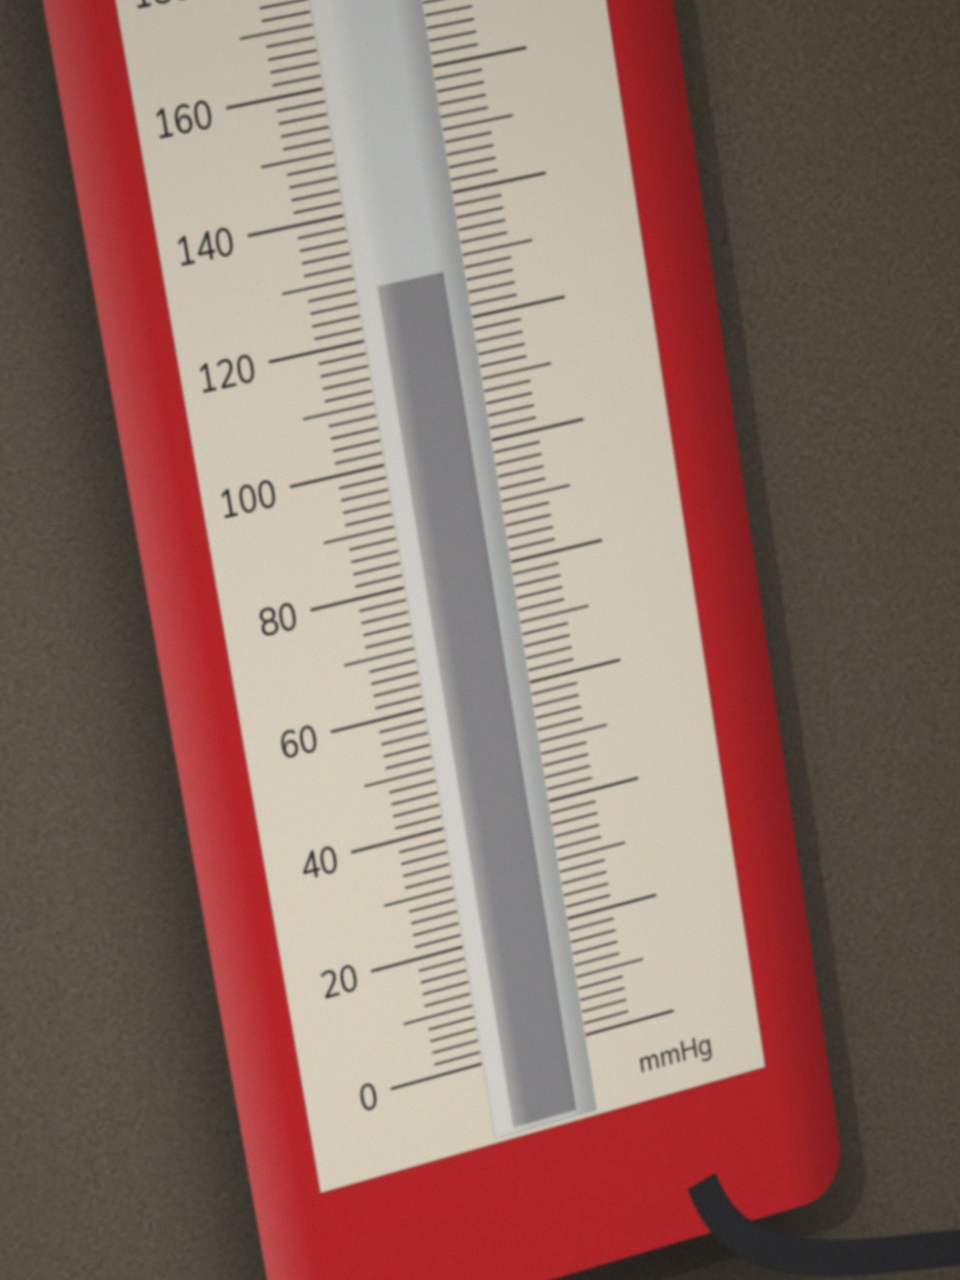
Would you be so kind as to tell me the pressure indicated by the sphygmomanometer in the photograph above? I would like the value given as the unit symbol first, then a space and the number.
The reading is mmHg 128
